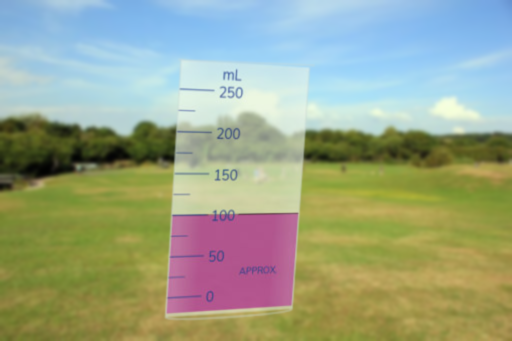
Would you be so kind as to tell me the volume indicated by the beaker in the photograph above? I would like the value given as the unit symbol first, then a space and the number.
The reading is mL 100
